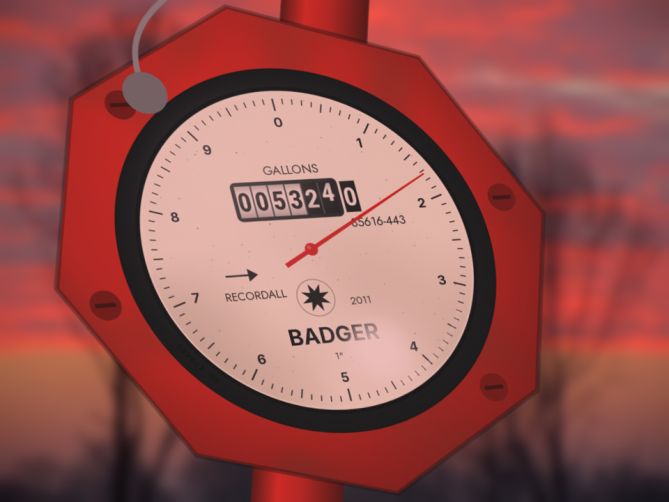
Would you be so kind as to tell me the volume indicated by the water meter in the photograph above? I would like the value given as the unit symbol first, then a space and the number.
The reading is gal 53241.7
